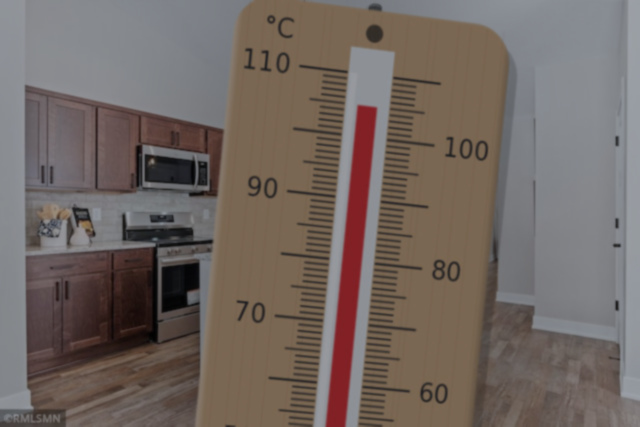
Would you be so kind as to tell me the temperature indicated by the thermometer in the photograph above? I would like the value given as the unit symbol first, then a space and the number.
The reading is °C 105
